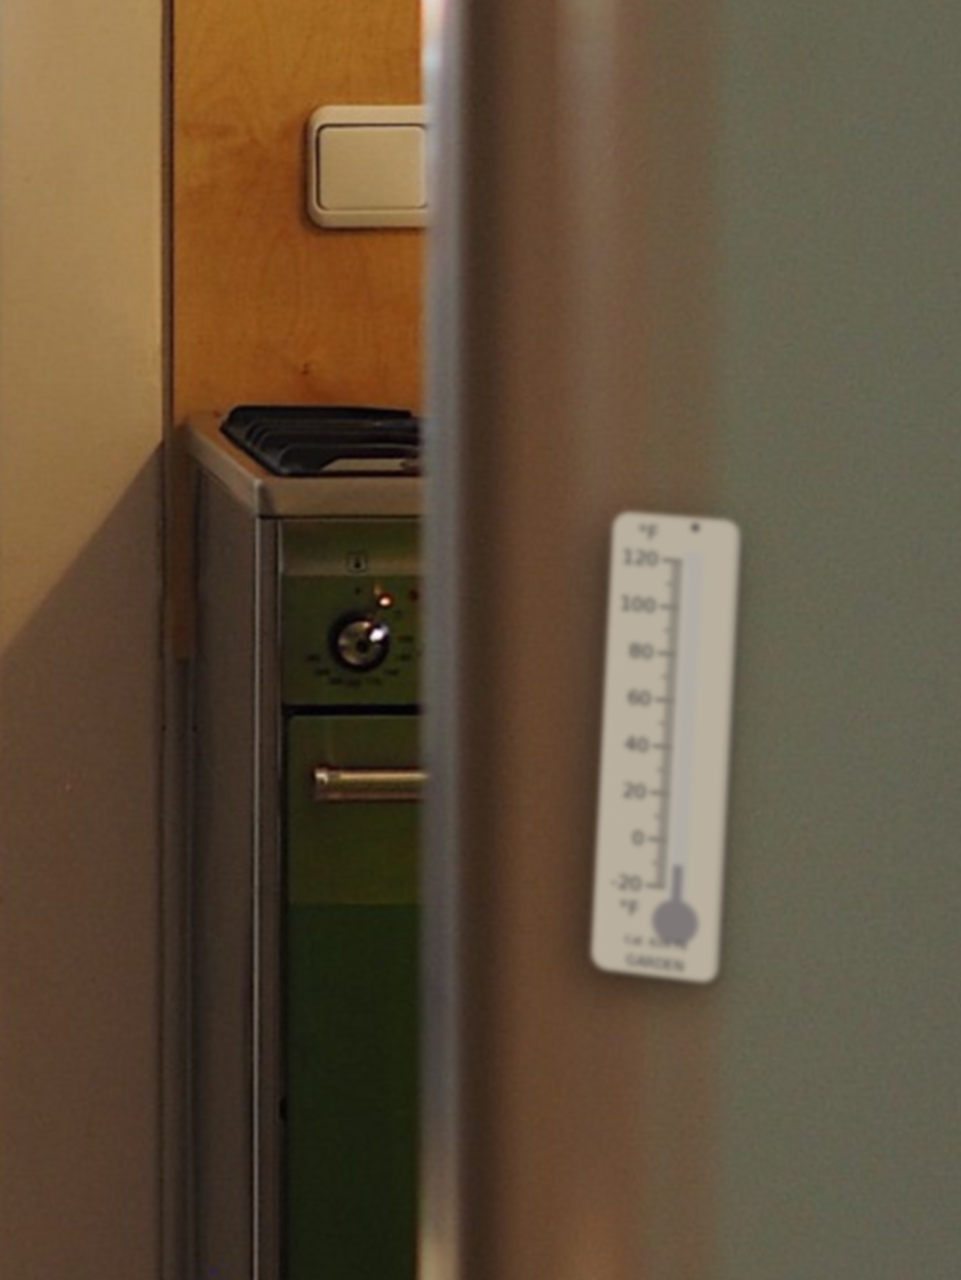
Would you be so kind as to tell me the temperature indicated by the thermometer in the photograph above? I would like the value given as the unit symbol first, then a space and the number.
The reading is °F -10
